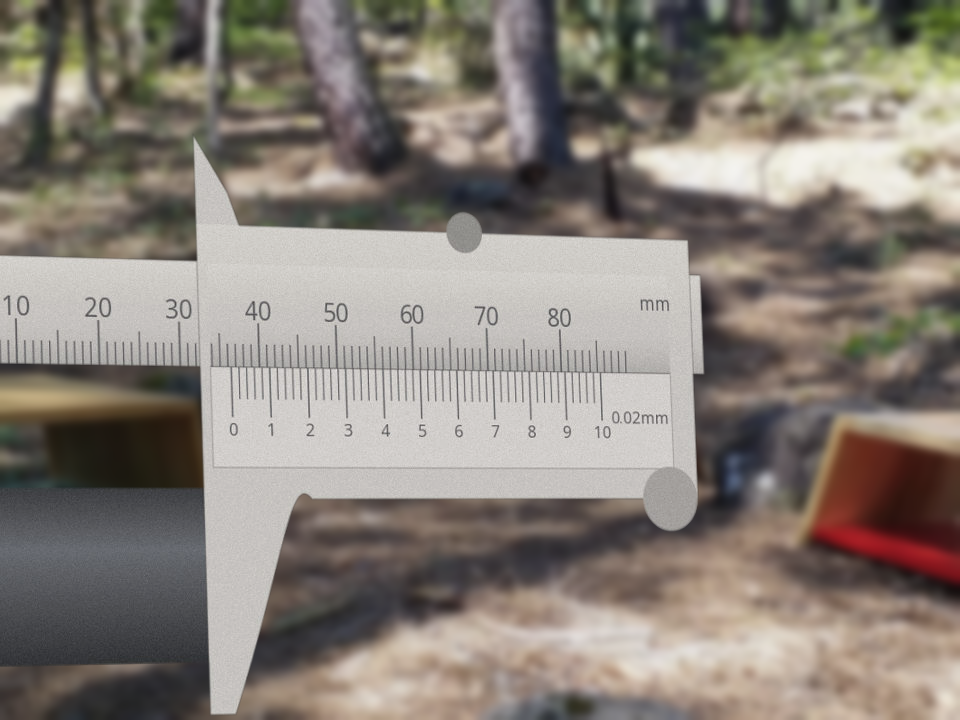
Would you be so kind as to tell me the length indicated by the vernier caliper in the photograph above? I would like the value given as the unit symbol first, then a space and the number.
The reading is mm 36.4
